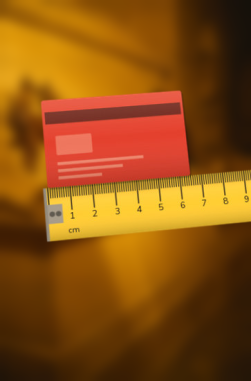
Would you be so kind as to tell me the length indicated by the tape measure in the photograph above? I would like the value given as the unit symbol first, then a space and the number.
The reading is cm 6.5
